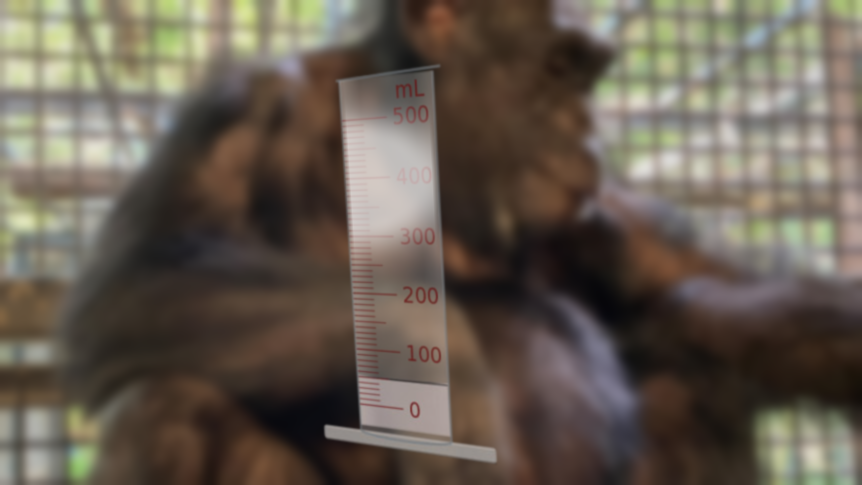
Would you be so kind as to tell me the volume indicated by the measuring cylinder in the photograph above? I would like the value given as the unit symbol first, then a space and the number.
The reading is mL 50
